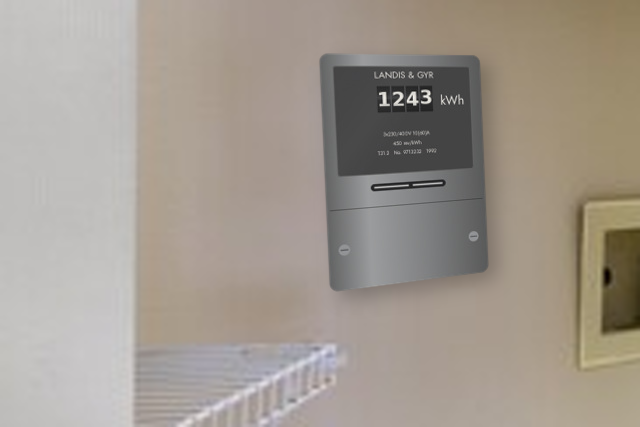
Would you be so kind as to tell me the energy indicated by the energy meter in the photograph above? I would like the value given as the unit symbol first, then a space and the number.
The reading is kWh 1243
